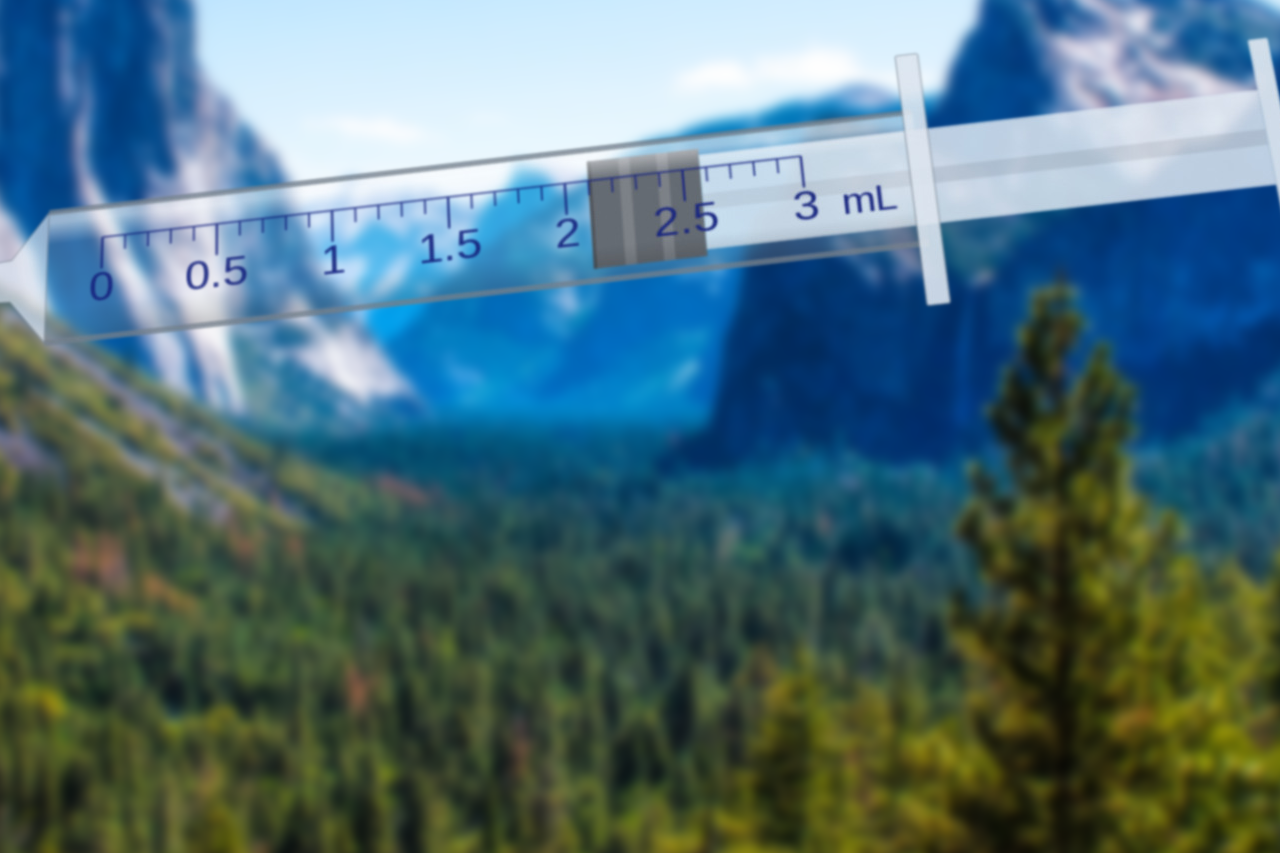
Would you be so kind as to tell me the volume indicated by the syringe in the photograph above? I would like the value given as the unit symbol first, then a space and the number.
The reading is mL 2.1
